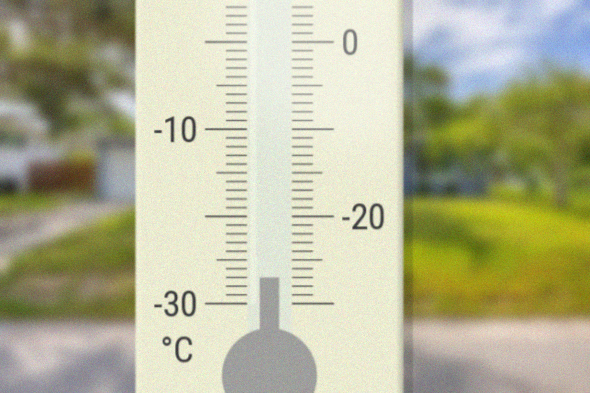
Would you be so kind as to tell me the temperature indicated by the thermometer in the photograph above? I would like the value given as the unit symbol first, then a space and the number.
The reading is °C -27
